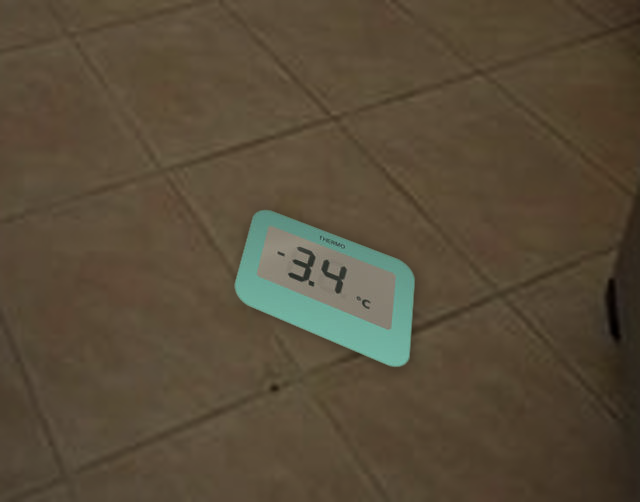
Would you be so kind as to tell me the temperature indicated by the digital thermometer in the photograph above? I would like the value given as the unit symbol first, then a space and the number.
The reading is °C -3.4
